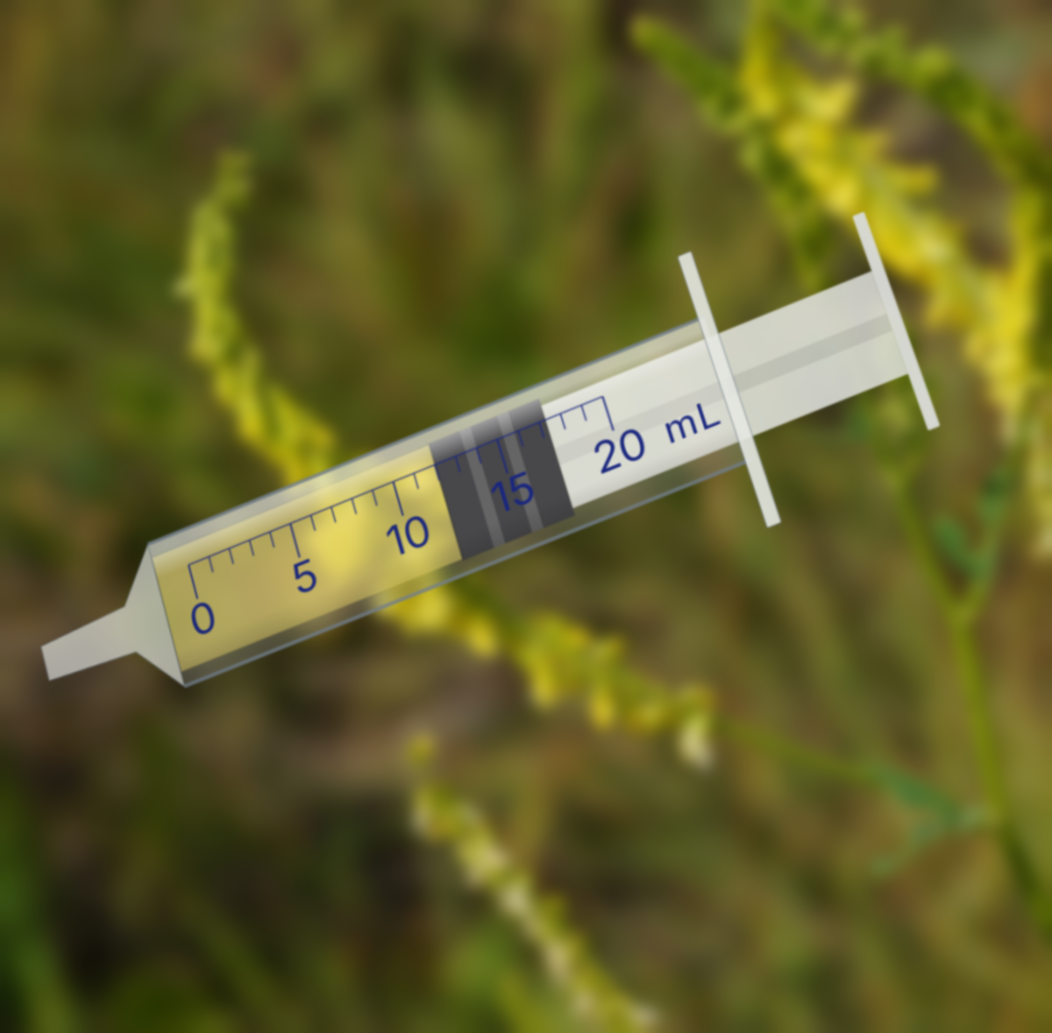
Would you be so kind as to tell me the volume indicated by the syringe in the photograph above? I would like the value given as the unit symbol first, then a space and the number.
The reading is mL 12
